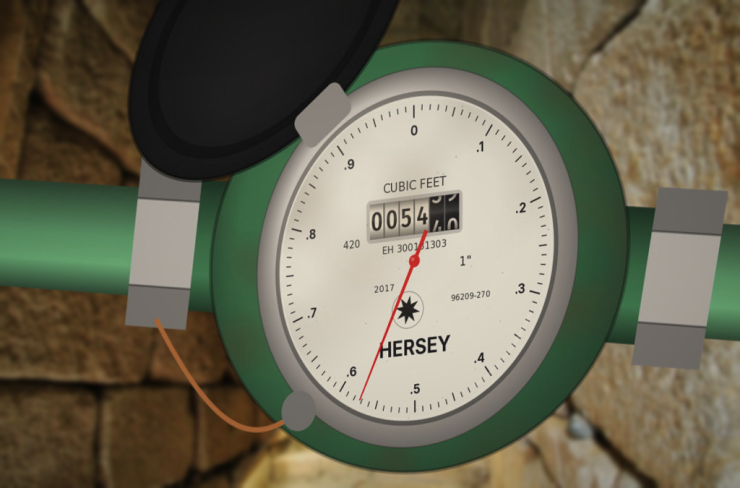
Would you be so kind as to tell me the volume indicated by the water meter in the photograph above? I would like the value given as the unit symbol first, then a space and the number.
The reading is ft³ 5439.57
